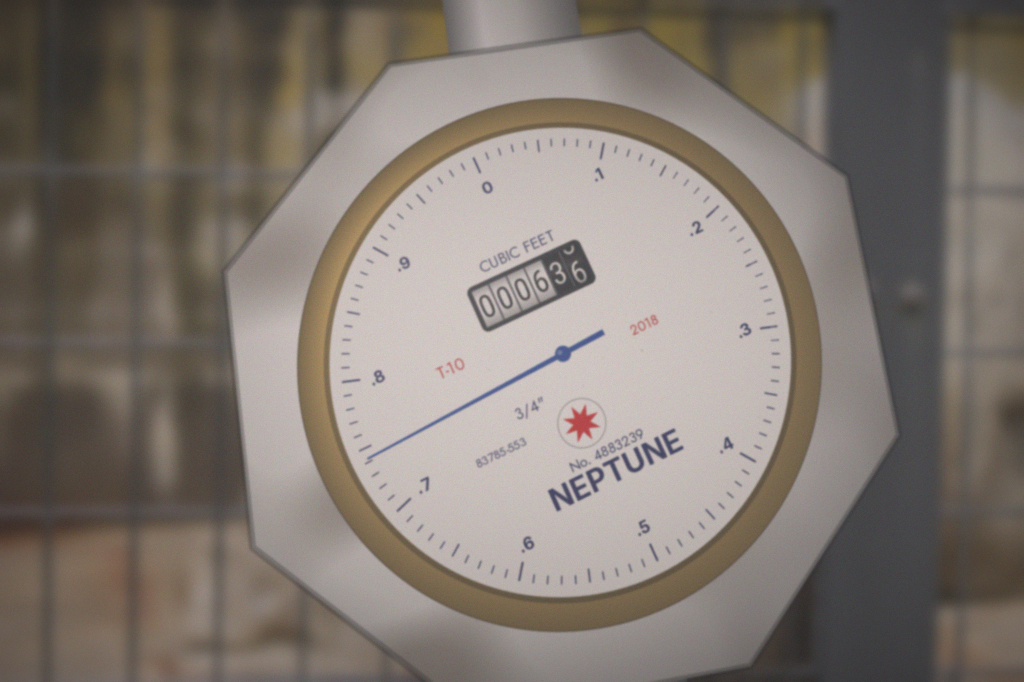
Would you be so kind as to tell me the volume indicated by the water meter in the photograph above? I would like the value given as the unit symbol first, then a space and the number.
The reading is ft³ 635.74
